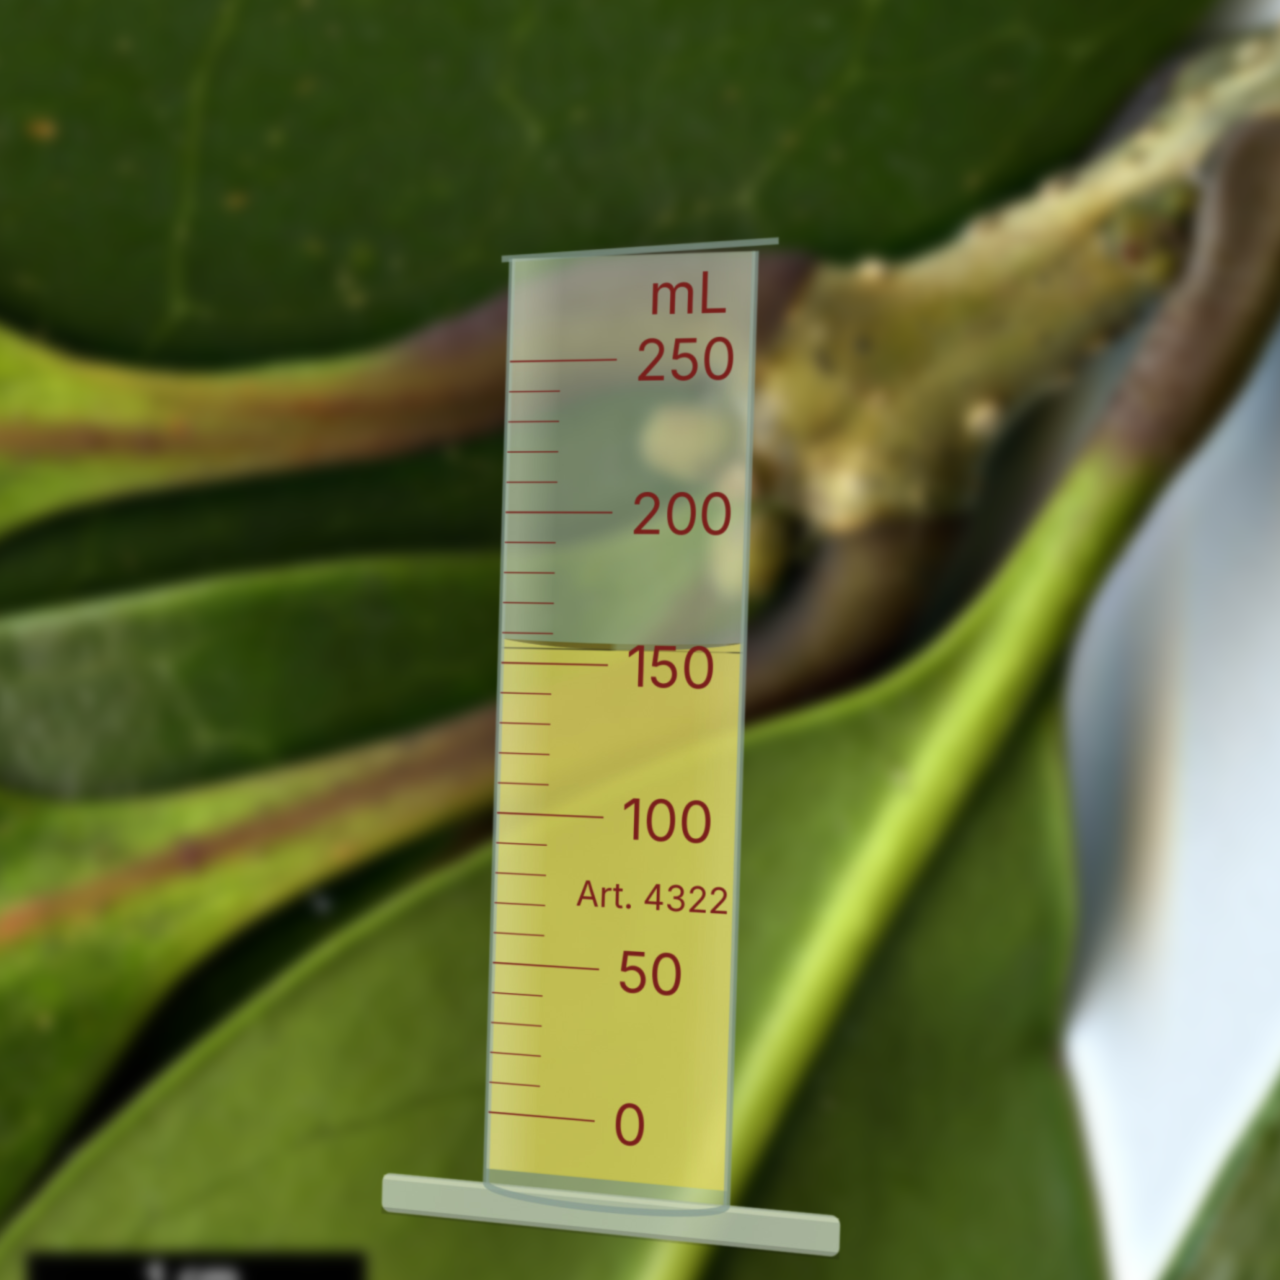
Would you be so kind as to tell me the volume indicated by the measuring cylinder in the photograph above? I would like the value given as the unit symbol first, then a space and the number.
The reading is mL 155
